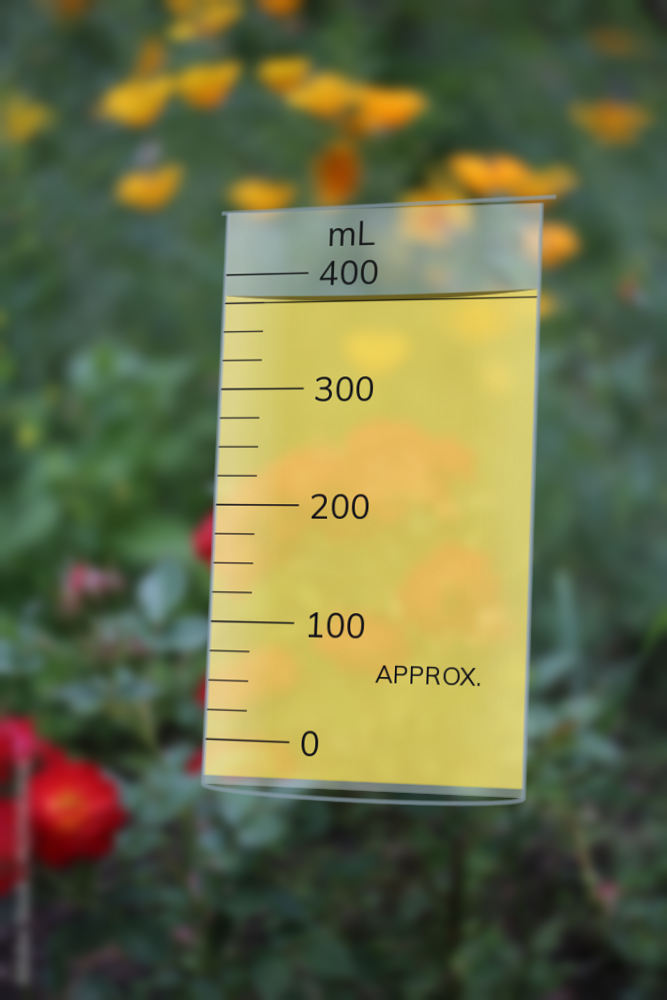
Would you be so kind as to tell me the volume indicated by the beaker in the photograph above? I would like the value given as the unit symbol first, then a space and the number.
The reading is mL 375
